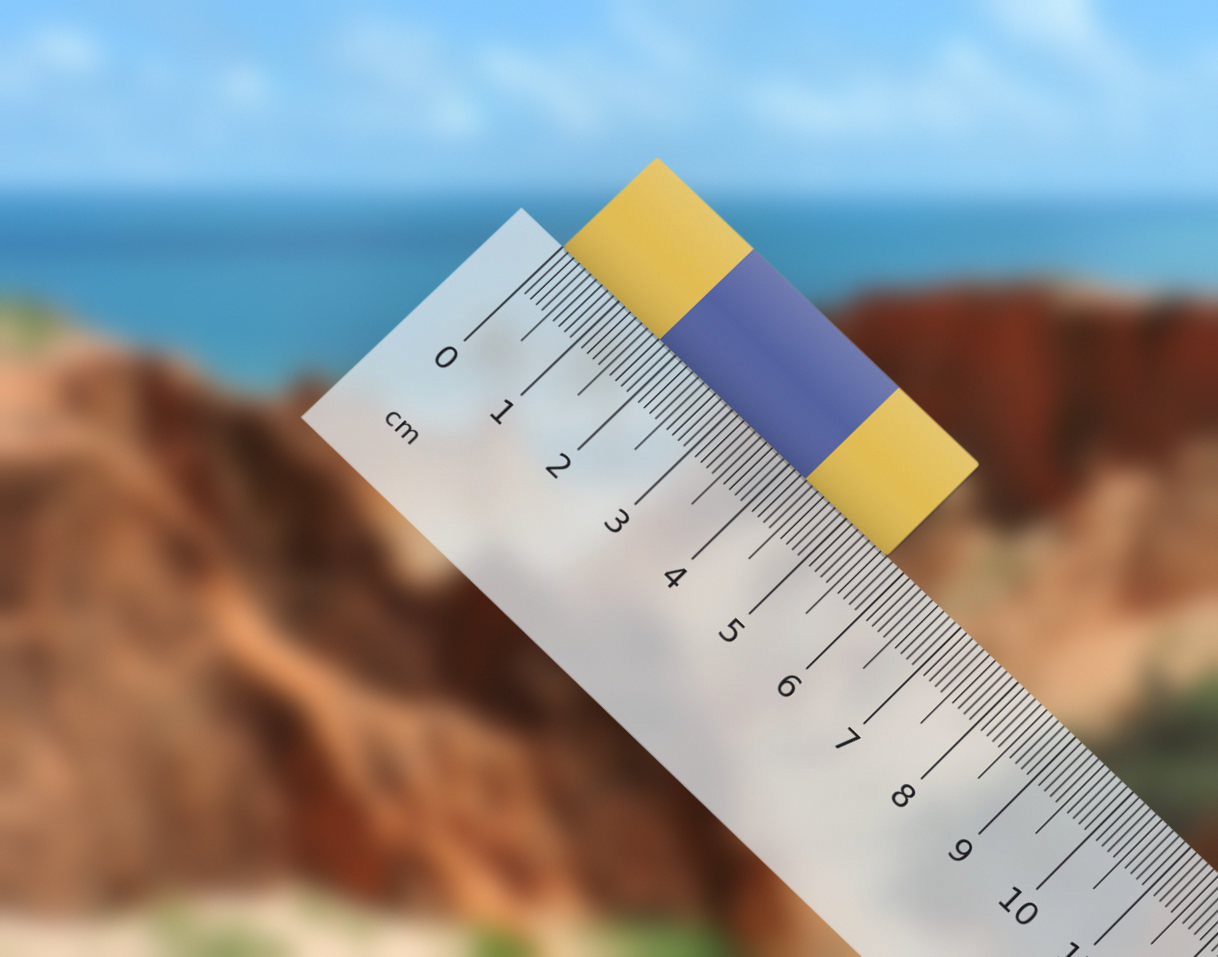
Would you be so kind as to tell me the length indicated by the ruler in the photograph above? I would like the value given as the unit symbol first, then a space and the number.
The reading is cm 5.7
